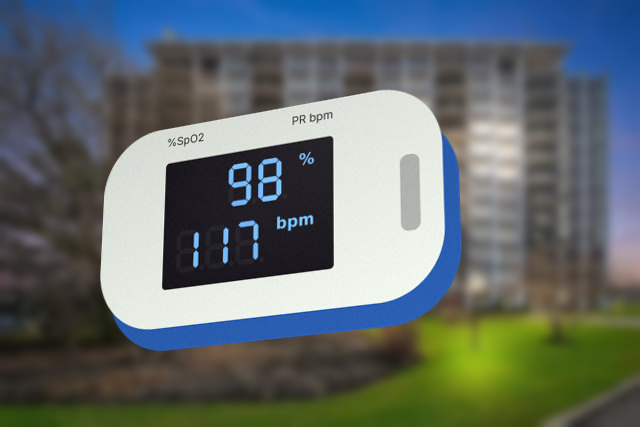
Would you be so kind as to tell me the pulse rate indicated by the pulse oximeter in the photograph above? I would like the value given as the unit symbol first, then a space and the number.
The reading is bpm 117
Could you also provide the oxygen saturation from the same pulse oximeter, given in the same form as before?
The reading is % 98
